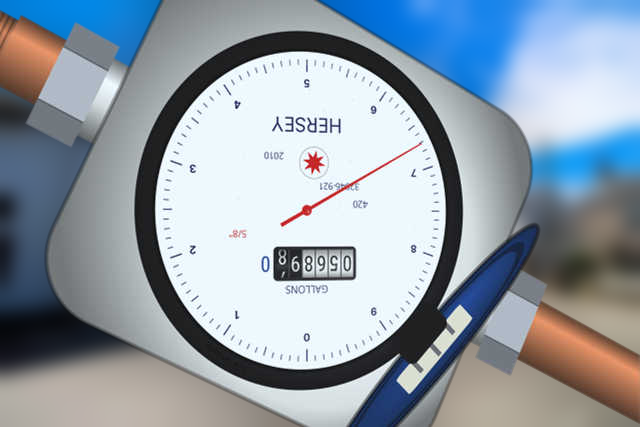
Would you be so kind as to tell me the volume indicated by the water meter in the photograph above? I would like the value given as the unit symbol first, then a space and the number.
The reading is gal 568976.7
